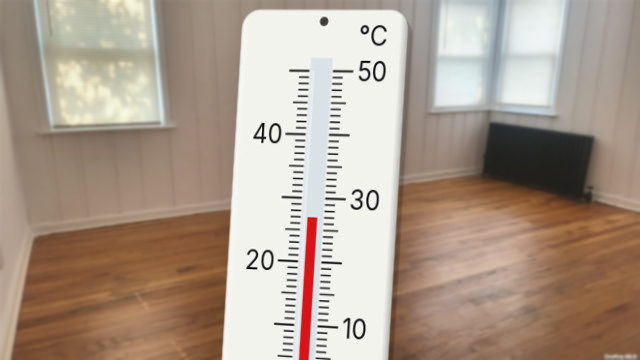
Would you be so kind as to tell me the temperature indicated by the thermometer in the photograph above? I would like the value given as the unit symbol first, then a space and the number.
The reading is °C 27
